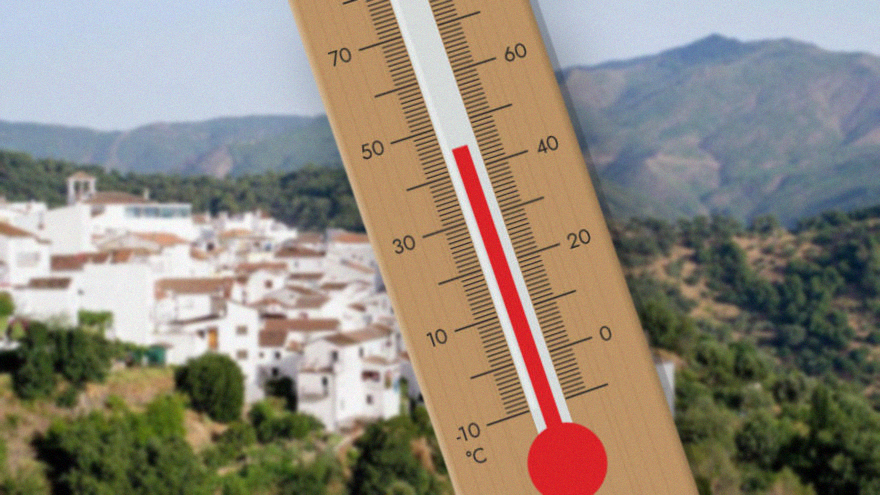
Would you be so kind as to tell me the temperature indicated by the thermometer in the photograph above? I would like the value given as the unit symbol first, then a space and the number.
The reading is °C 45
